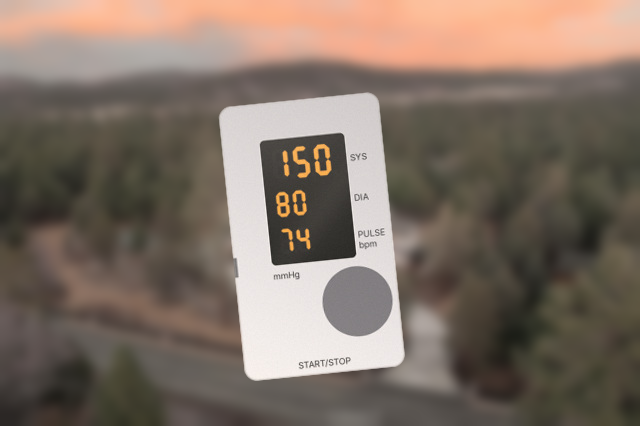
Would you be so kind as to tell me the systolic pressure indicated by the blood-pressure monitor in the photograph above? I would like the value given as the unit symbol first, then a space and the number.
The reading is mmHg 150
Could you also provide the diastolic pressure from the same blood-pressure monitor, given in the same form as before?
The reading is mmHg 80
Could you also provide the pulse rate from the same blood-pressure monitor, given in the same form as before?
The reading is bpm 74
